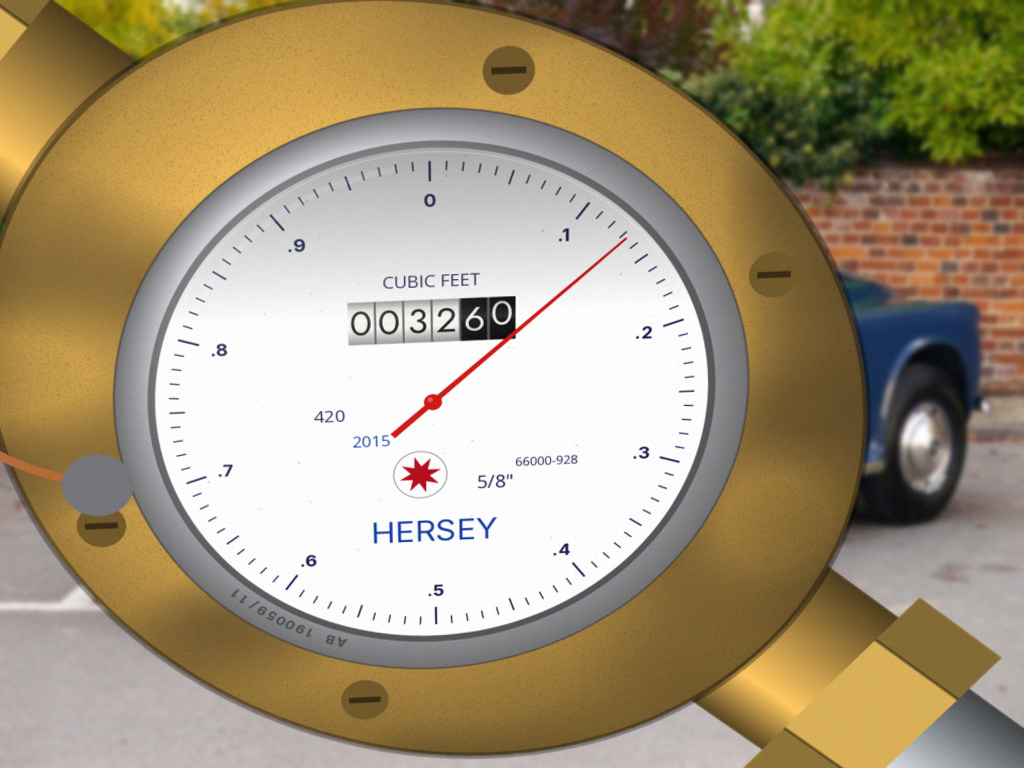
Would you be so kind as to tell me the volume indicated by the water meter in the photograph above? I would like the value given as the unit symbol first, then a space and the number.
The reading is ft³ 3260.13
